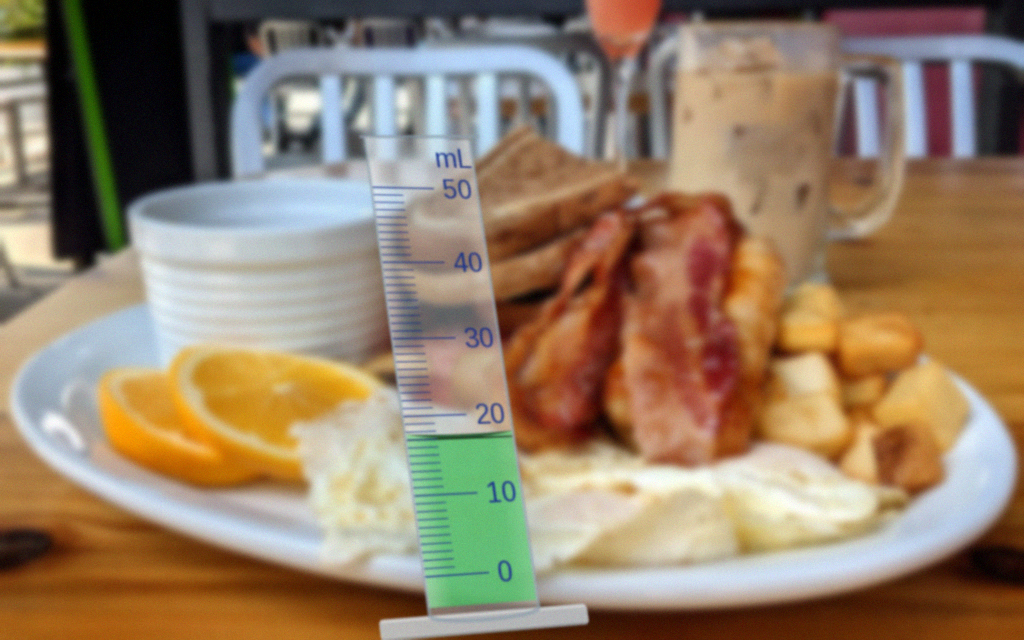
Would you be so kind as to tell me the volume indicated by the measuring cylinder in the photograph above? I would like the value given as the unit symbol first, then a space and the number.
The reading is mL 17
